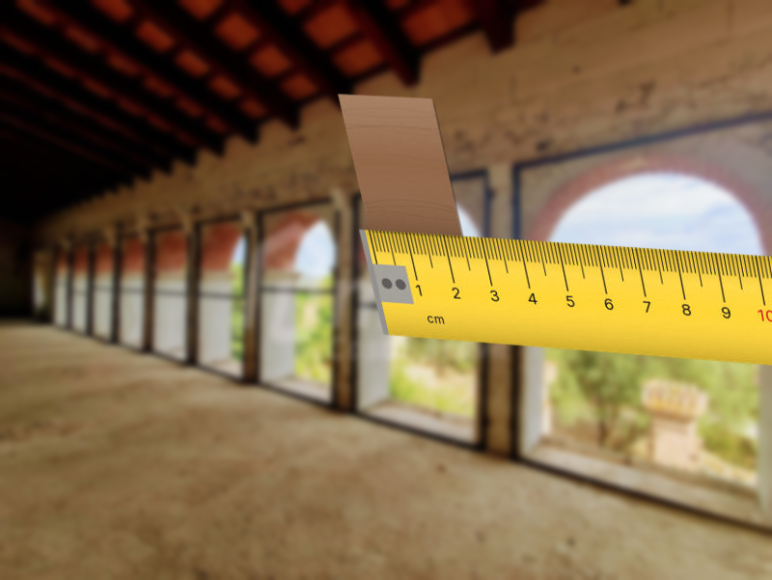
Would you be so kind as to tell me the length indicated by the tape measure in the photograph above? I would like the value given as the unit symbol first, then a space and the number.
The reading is cm 2.5
